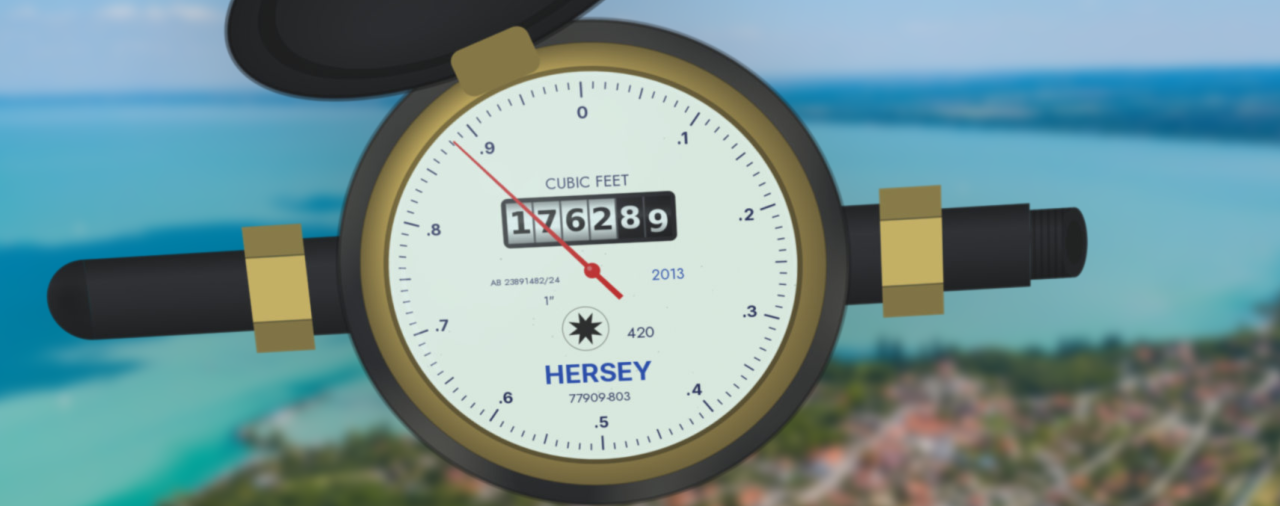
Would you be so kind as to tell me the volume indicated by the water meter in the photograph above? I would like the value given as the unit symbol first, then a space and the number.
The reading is ft³ 176288.88
